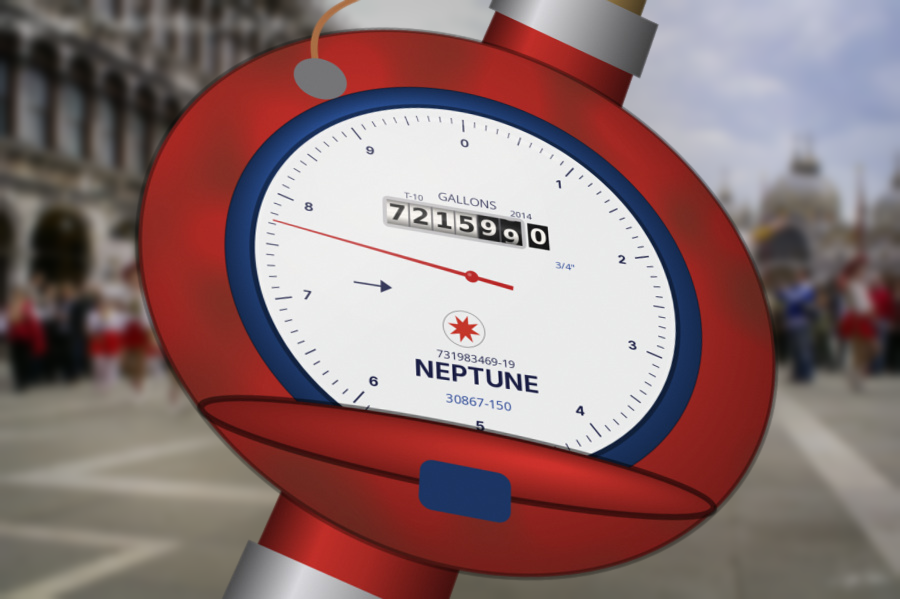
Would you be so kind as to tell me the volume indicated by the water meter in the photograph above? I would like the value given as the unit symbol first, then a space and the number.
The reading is gal 7215987.7
